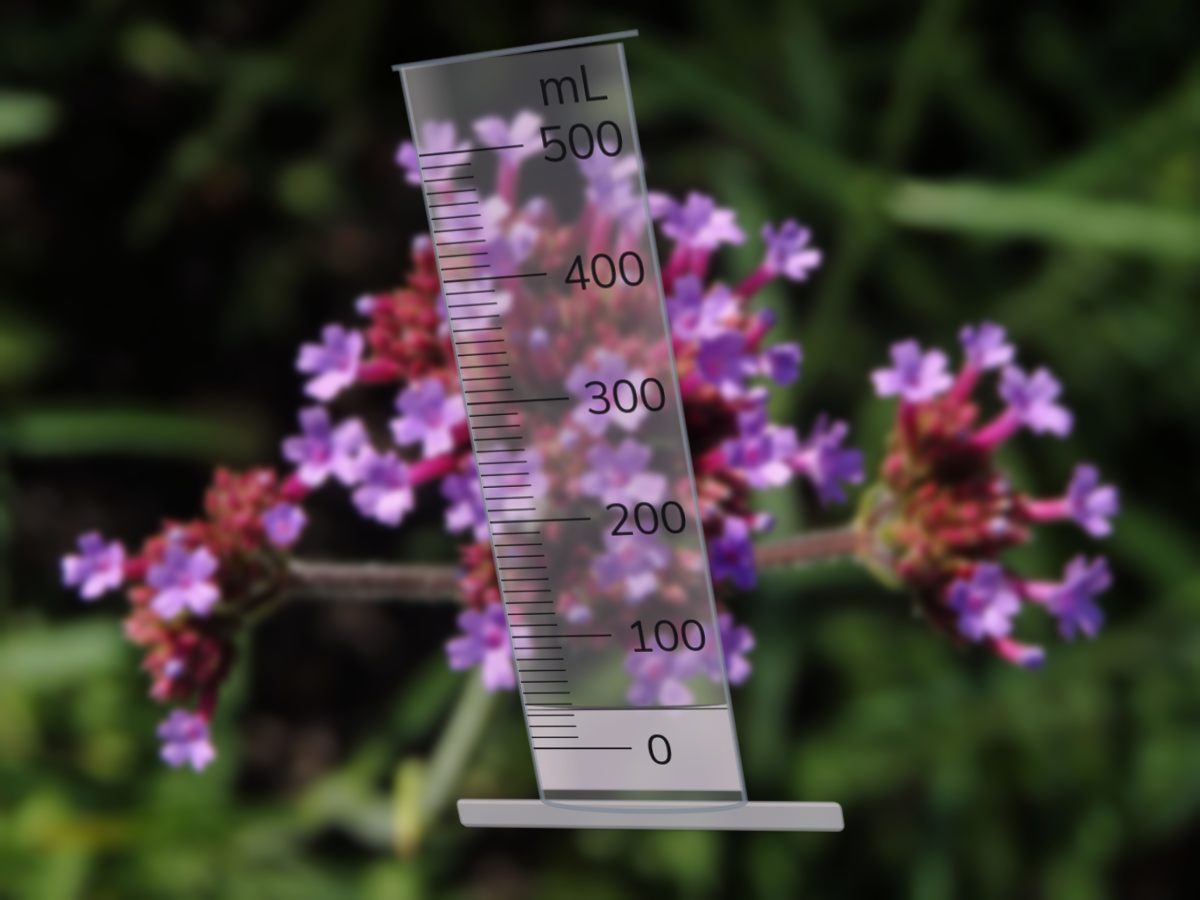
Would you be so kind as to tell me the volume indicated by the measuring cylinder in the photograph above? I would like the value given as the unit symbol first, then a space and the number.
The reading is mL 35
